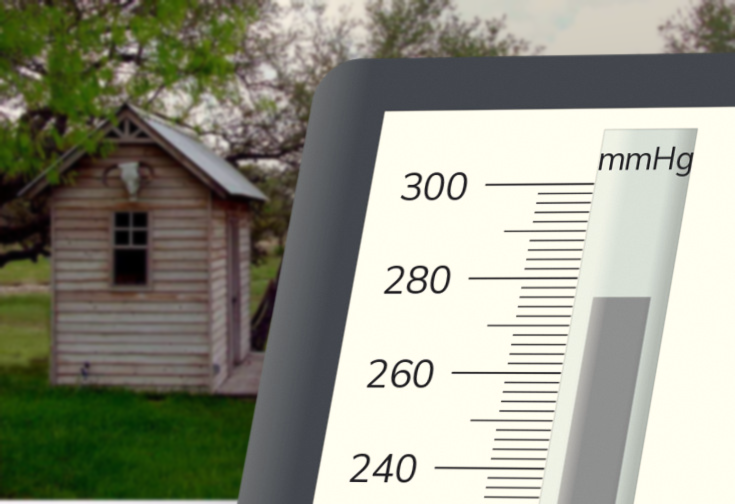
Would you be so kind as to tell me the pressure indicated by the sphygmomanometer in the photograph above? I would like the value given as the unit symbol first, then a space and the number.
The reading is mmHg 276
